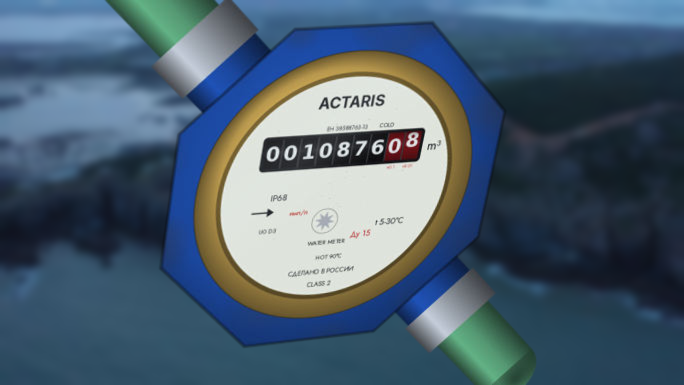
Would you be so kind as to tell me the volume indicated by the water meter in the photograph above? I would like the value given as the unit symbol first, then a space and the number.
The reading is m³ 10876.08
